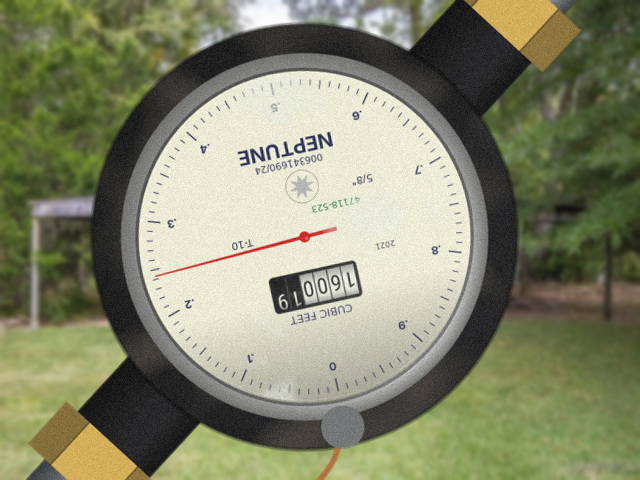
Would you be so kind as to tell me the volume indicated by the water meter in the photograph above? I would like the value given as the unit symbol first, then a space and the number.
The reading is ft³ 160019.24
